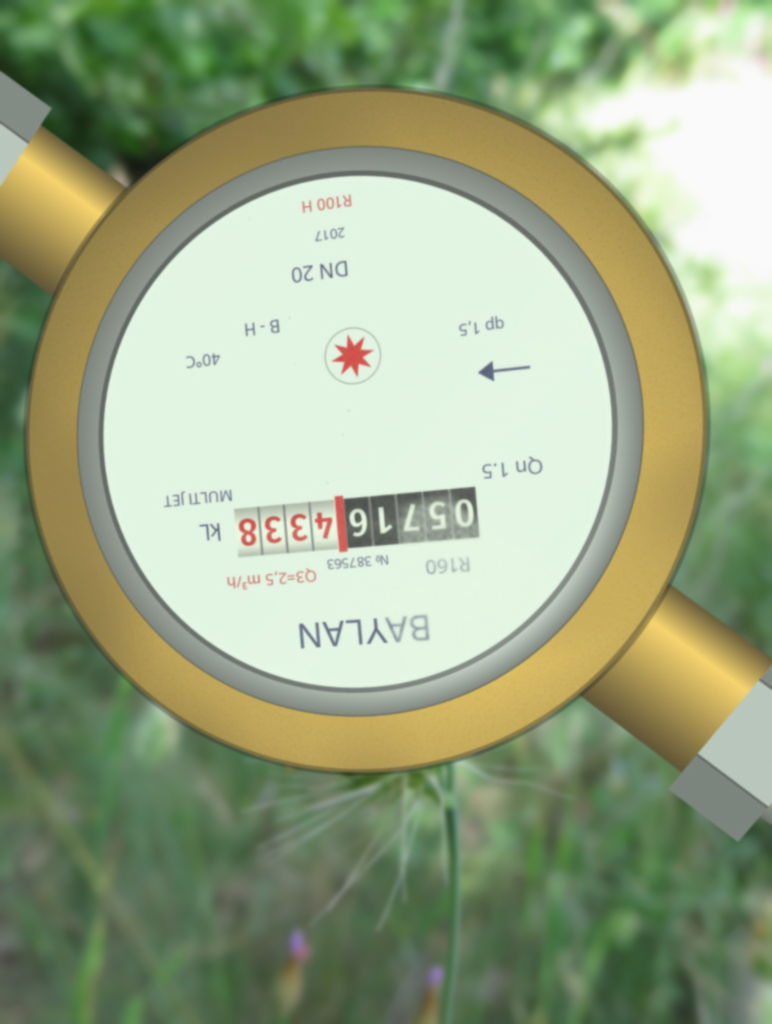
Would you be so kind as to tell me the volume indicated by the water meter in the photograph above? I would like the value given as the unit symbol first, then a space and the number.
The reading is kL 5716.4338
